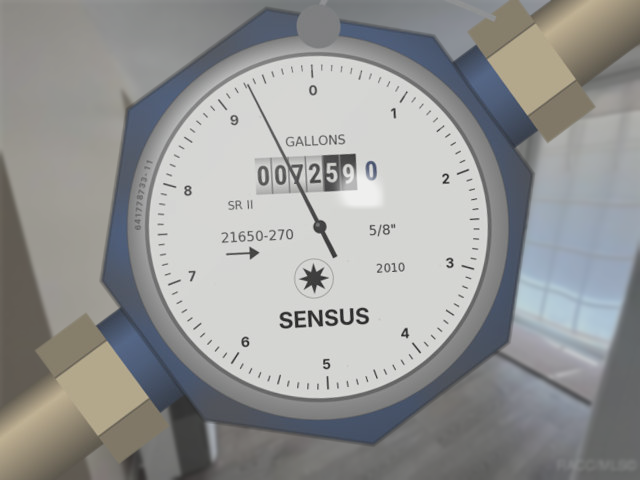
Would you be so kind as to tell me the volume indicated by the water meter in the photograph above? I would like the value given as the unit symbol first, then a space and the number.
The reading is gal 72589.3
